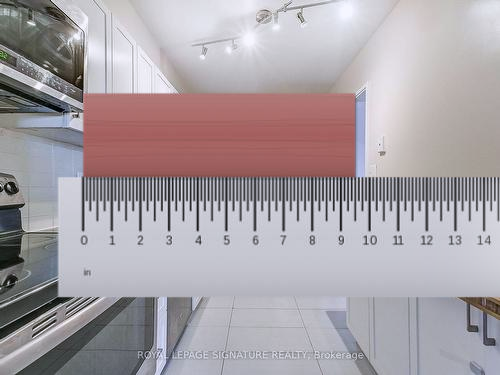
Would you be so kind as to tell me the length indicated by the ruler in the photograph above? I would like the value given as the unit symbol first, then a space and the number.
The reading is in 9.5
